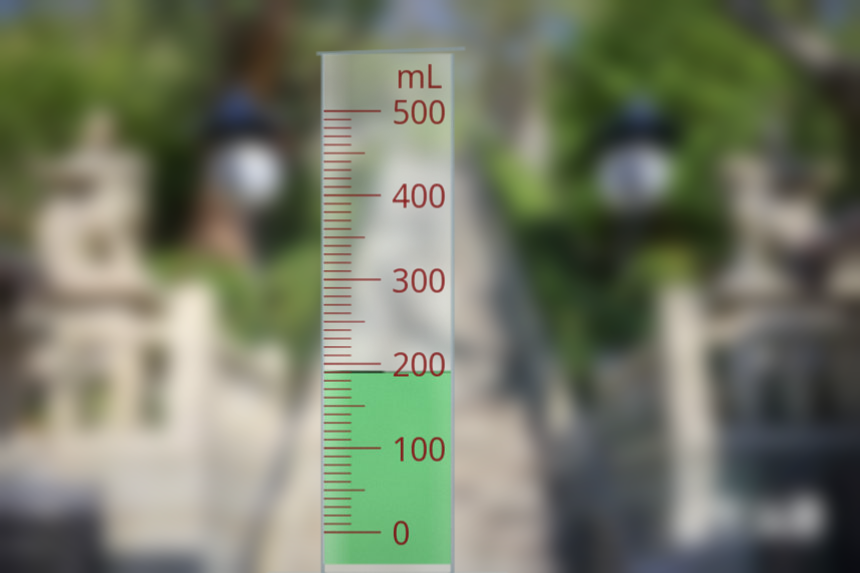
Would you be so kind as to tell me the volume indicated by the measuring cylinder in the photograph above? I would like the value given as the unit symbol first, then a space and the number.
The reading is mL 190
